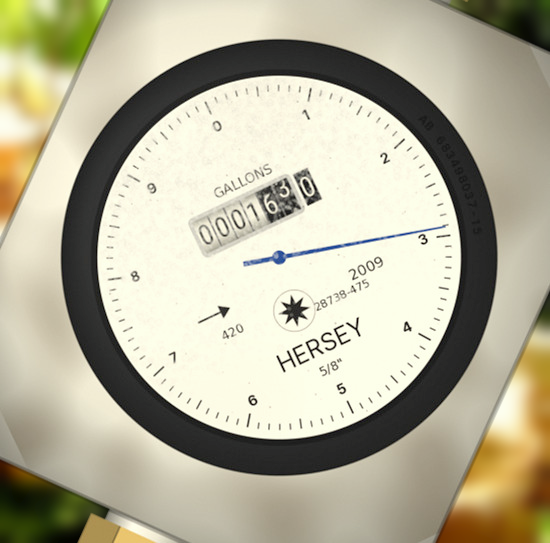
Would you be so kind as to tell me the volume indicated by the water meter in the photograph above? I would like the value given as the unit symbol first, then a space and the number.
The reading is gal 1632.9
